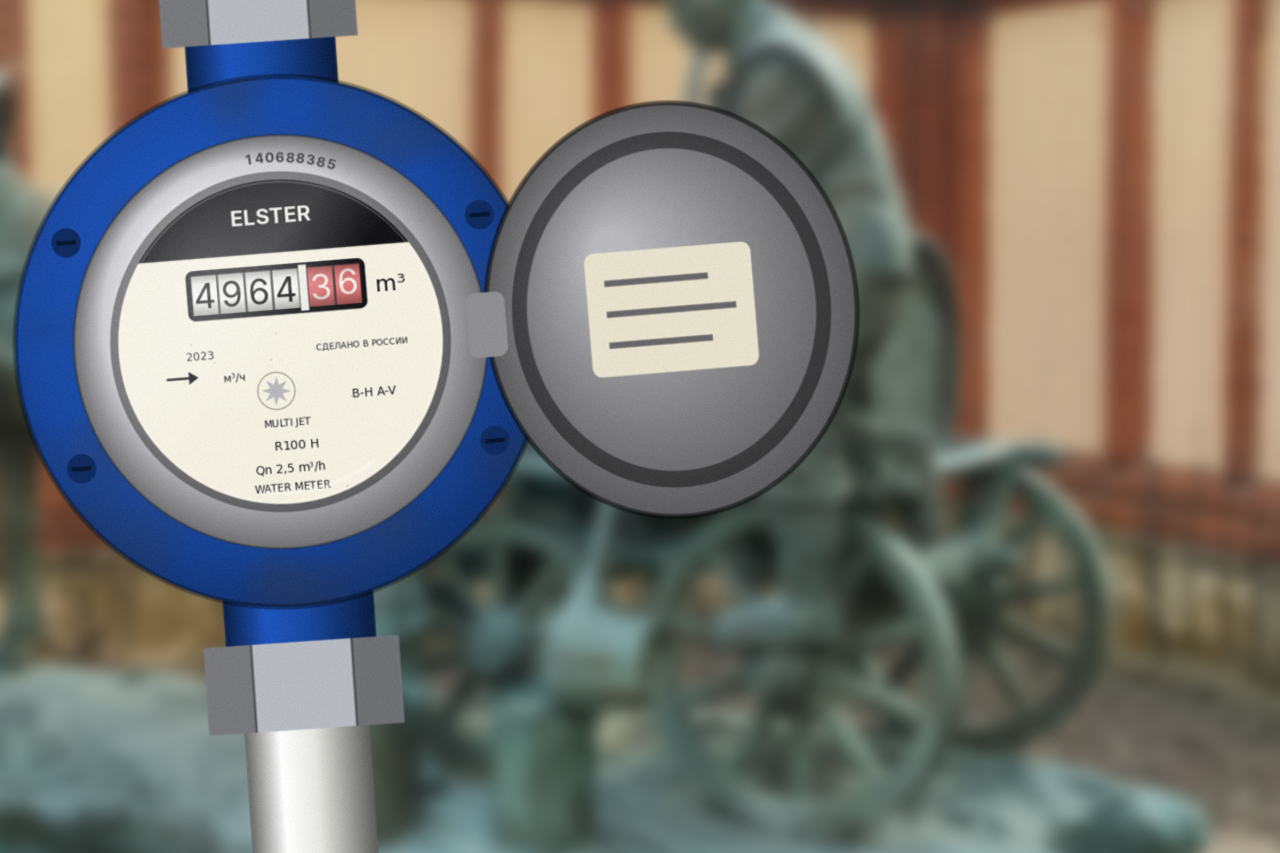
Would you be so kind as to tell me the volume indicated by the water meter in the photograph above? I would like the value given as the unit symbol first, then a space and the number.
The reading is m³ 4964.36
